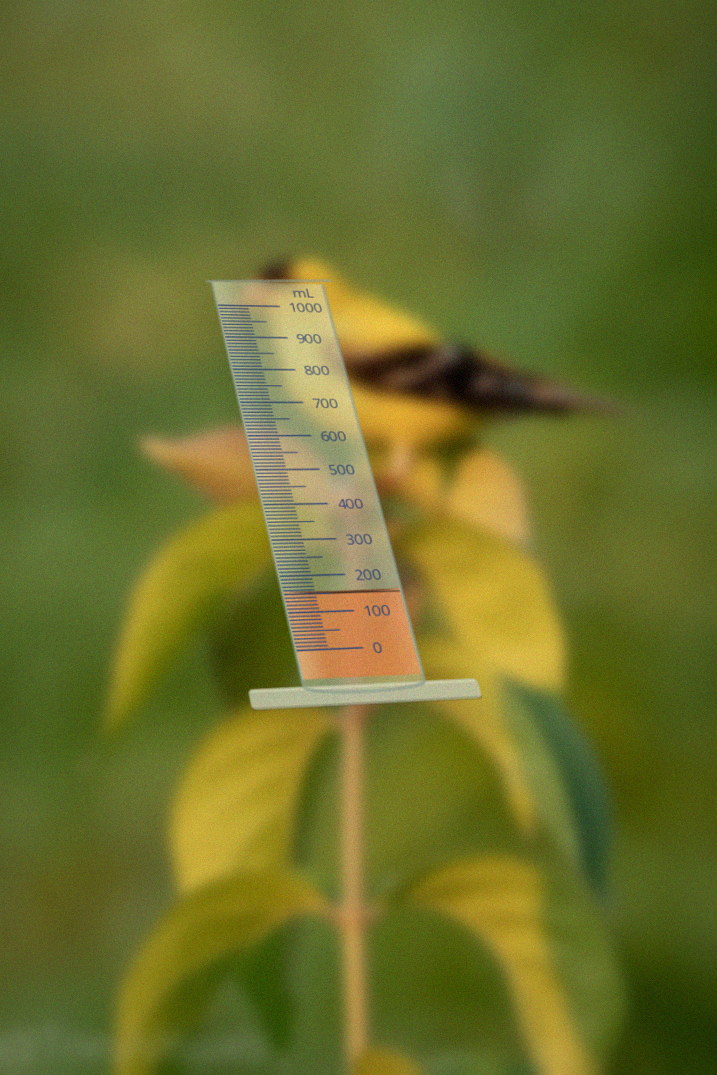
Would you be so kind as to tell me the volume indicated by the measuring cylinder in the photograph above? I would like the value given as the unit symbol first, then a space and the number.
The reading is mL 150
